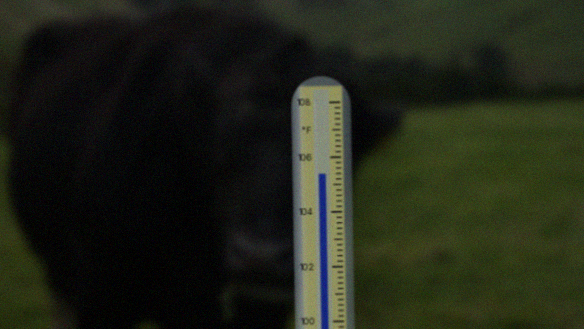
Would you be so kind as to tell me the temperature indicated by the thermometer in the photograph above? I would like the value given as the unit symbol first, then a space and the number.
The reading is °F 105.4
